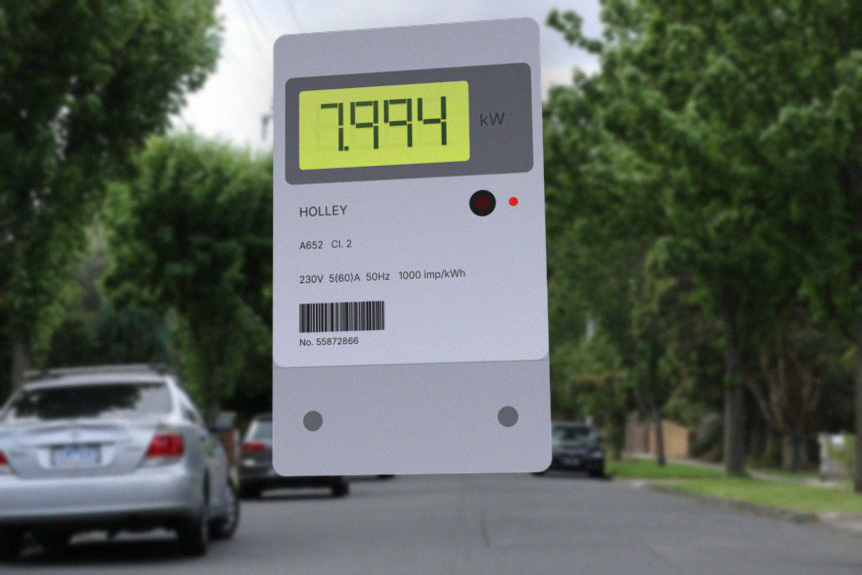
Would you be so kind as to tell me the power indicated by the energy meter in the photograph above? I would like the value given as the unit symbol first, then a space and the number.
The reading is kW 7.994
